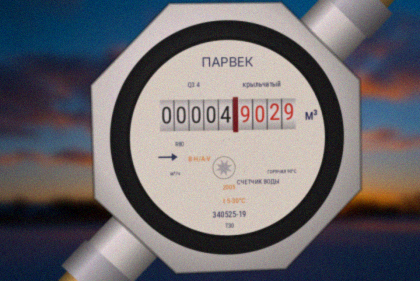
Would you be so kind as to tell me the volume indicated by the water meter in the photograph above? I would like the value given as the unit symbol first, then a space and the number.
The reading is m³ 4.9029
